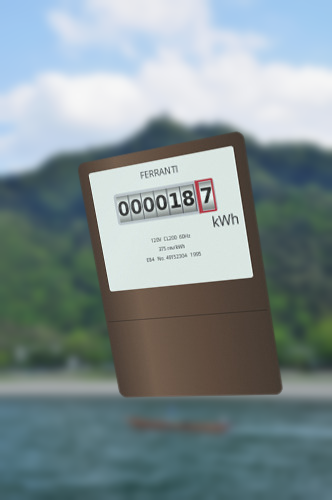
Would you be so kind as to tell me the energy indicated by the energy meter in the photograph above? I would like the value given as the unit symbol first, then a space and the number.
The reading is kWh 18.7
